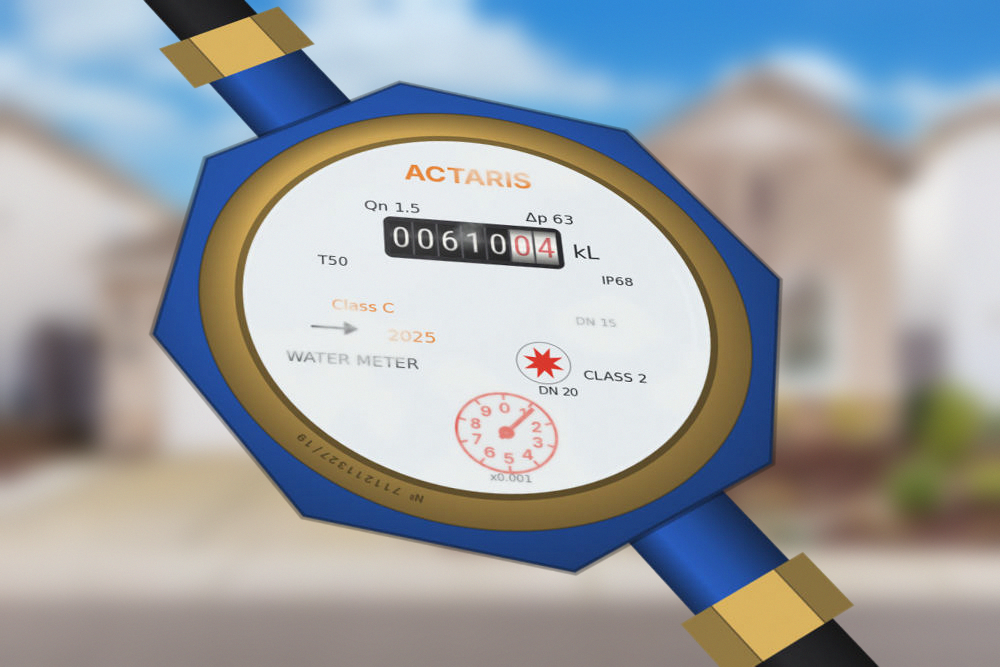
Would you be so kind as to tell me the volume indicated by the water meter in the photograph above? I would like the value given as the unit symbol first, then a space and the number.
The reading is kL 610.041
